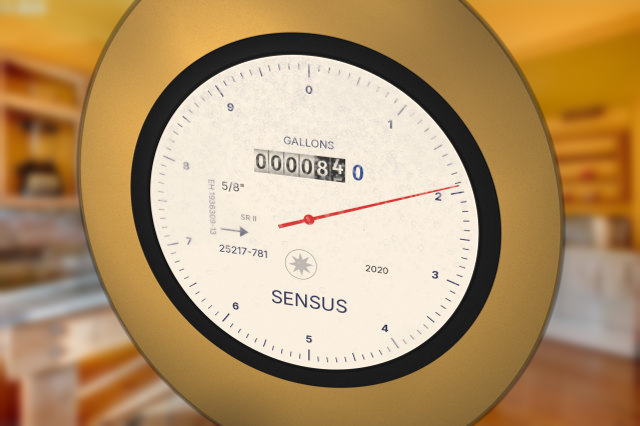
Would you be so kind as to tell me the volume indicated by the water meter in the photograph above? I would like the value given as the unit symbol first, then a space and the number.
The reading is gal 841.9
